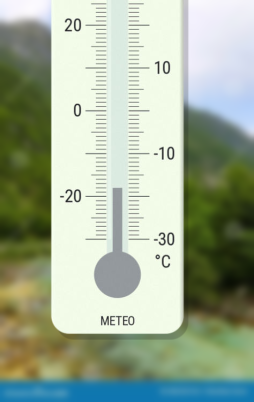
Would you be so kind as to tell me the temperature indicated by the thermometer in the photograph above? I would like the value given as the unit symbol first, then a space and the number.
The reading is °C -18
